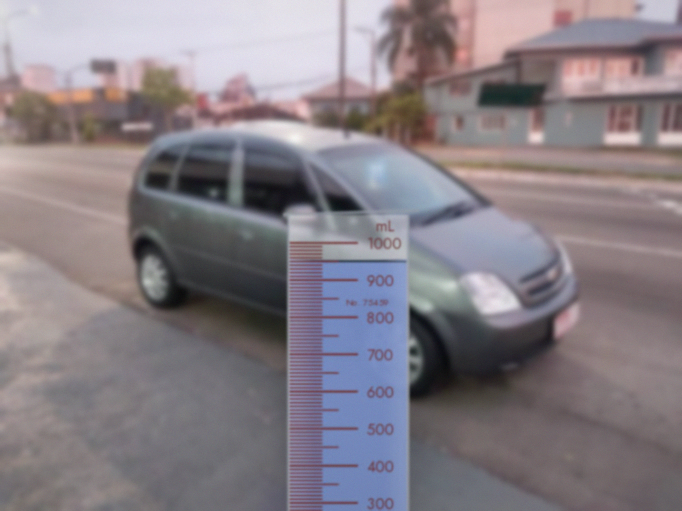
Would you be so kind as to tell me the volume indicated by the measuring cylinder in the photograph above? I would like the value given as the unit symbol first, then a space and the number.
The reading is mL 950
